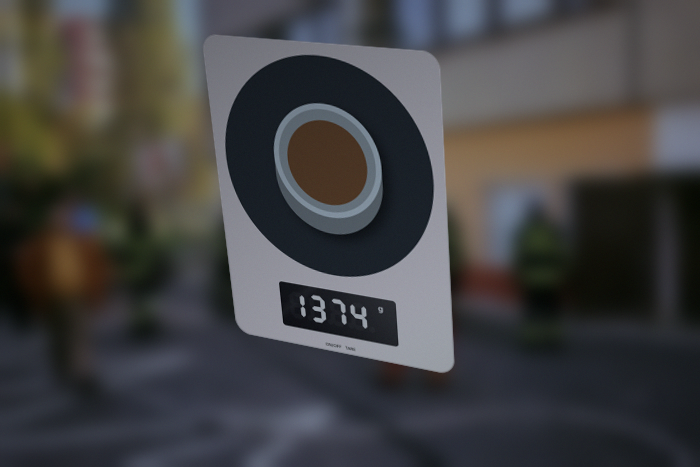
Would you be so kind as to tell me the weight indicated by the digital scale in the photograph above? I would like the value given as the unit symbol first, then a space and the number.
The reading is g 1374
